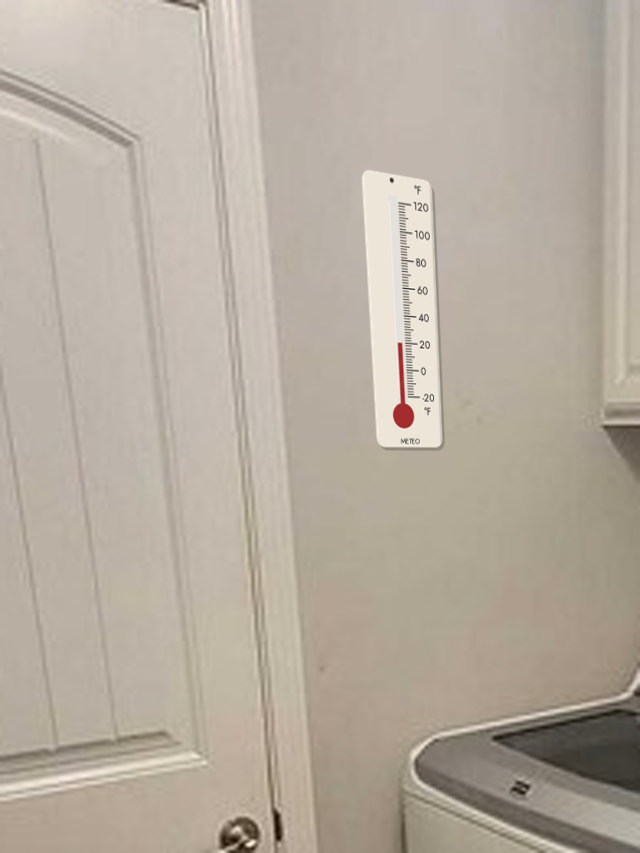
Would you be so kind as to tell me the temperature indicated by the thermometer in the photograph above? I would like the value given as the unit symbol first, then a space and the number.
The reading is °F 20
